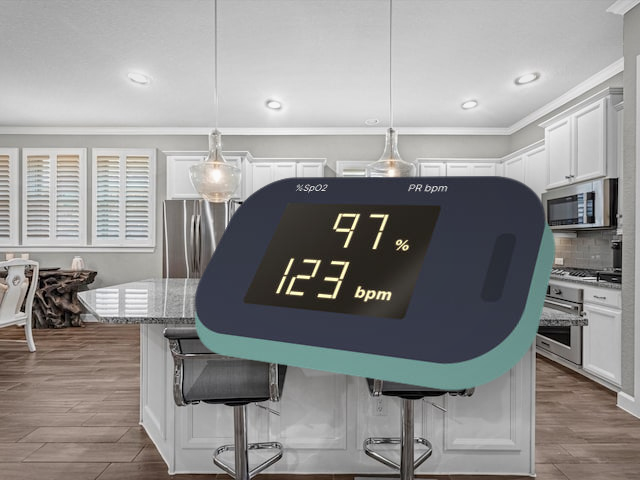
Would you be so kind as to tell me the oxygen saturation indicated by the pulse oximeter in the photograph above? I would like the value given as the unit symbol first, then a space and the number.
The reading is % 97
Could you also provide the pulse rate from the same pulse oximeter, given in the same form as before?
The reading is bpm 123
